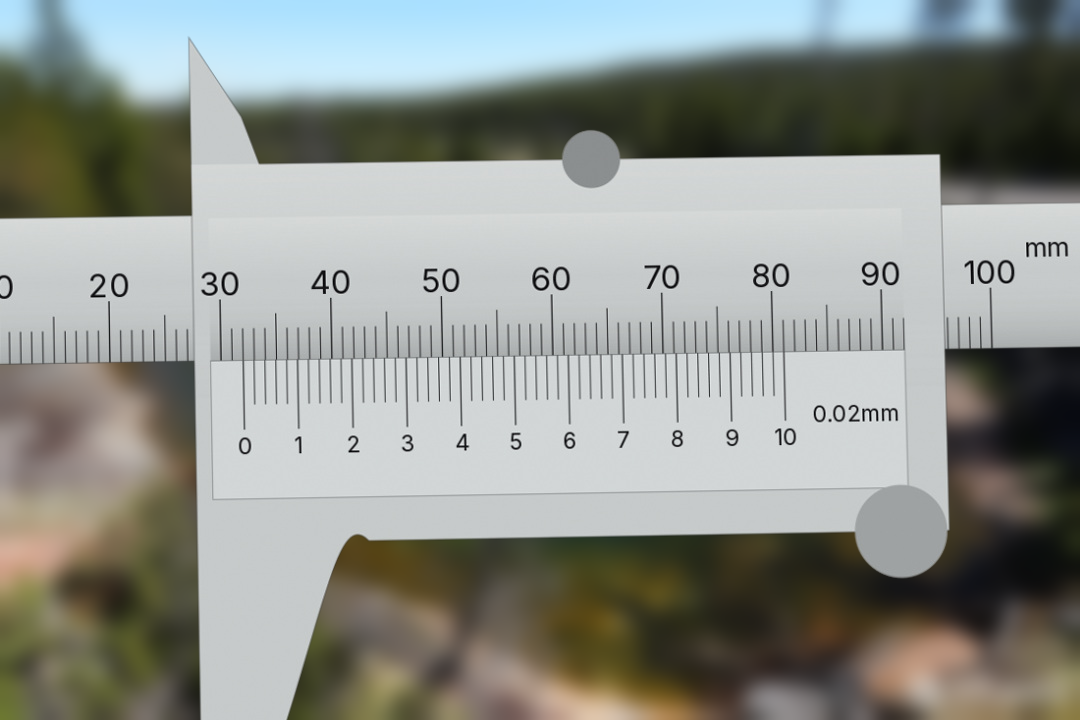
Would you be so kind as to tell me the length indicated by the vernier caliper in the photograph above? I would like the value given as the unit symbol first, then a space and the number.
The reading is mm 32.0
